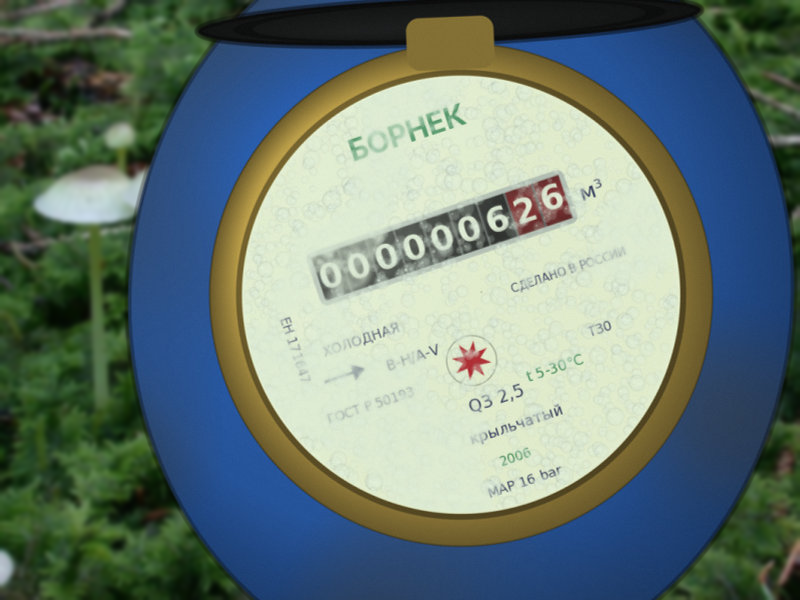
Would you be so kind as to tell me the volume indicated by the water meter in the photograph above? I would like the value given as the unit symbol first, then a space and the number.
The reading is m³ 6.26
